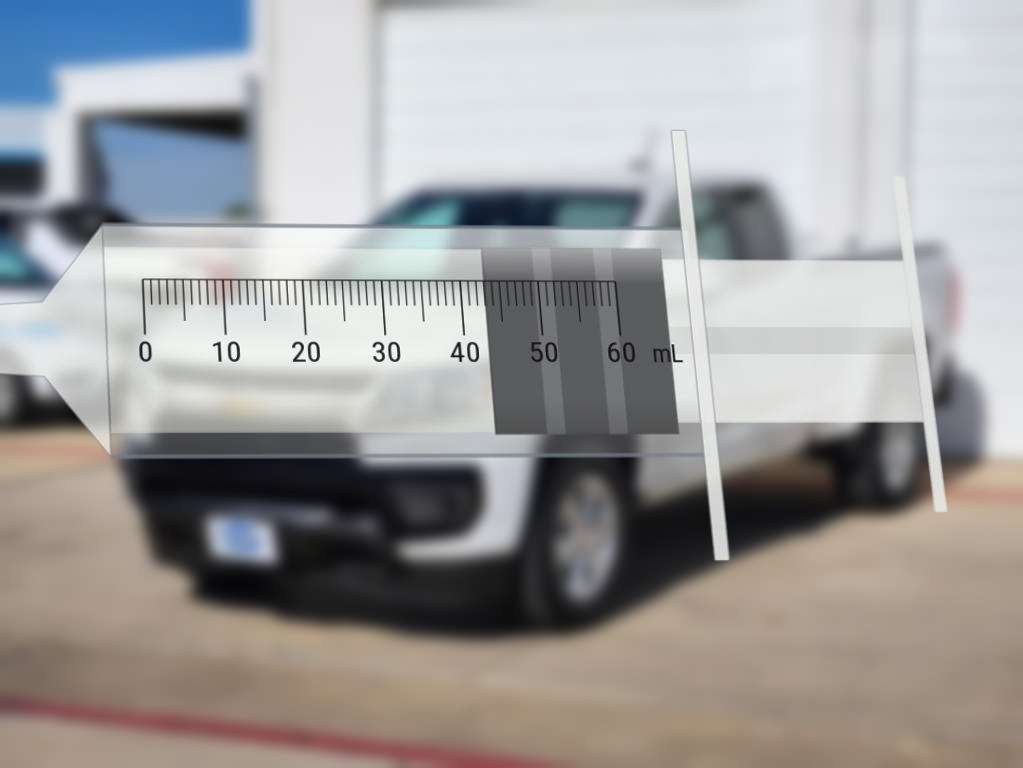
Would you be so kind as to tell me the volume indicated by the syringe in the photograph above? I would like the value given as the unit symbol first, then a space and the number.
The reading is mL 43
